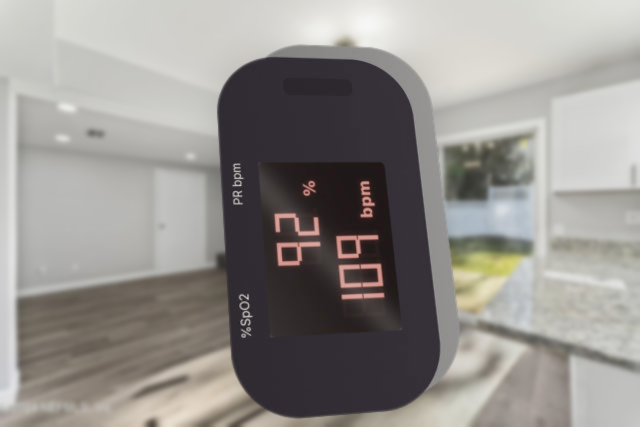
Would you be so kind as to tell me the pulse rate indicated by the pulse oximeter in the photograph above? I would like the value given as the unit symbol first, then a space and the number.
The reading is bpm 109
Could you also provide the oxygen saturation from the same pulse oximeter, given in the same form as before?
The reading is % 92
